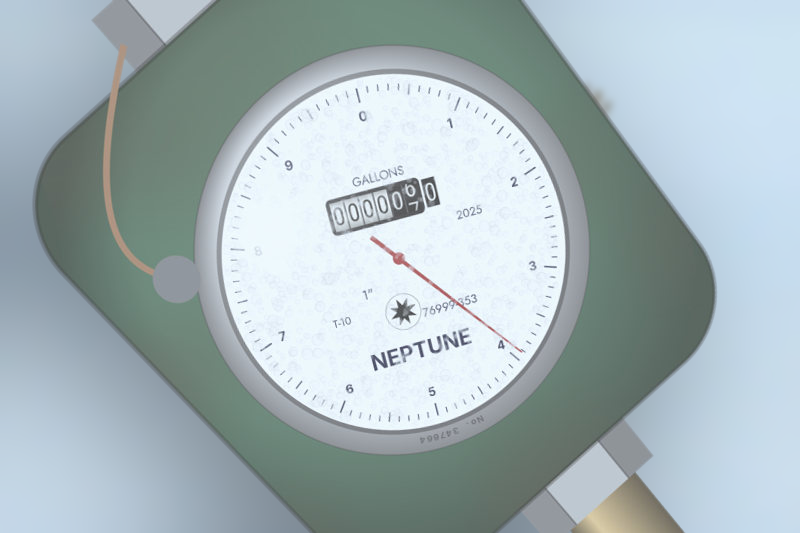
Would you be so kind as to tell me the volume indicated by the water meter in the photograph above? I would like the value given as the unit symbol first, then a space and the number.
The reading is gal 63.9
